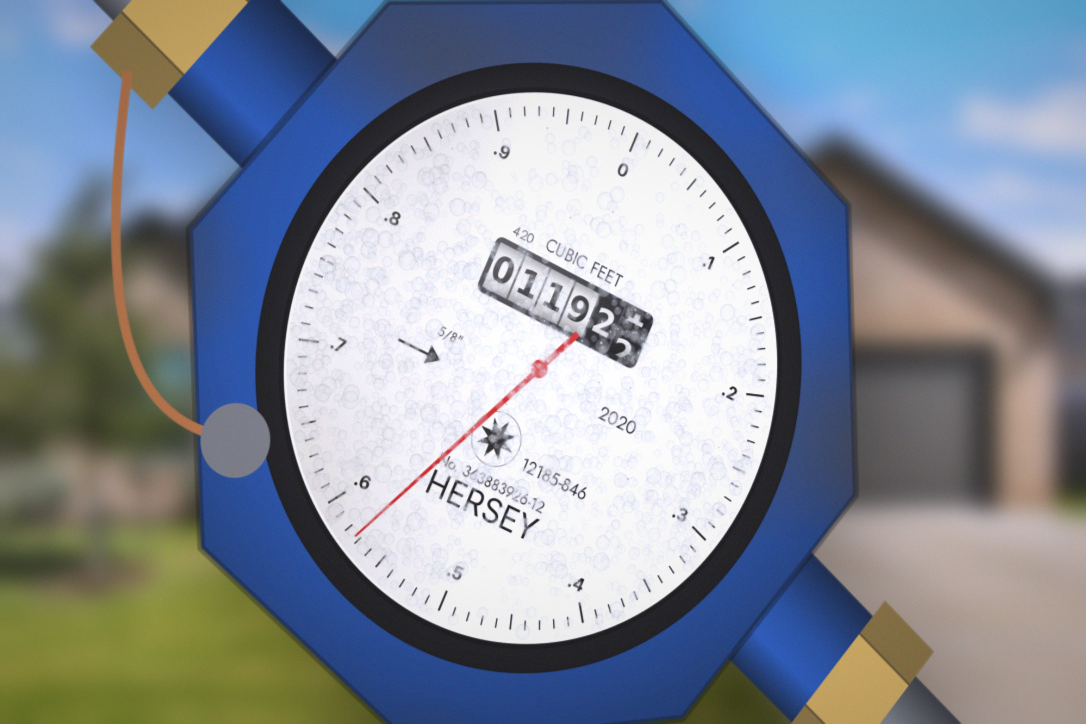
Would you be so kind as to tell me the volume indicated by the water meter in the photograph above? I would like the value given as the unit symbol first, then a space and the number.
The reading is ft³ 11921.57
